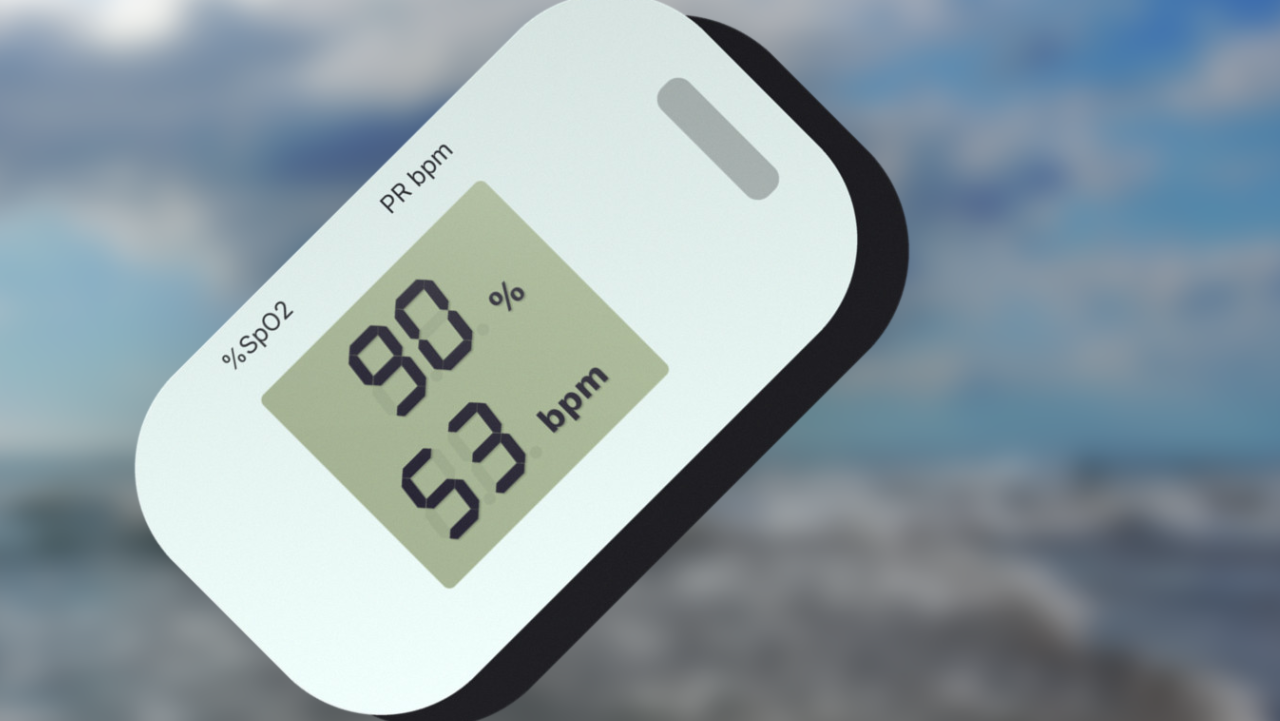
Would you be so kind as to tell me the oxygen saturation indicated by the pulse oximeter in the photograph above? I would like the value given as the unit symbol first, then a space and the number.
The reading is % 90
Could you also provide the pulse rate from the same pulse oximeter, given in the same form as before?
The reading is bpm 53
